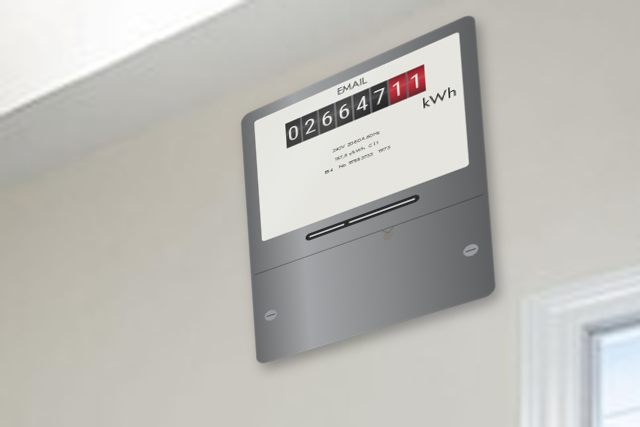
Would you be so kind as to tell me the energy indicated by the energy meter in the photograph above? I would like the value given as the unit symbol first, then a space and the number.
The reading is kWh 26647.11
